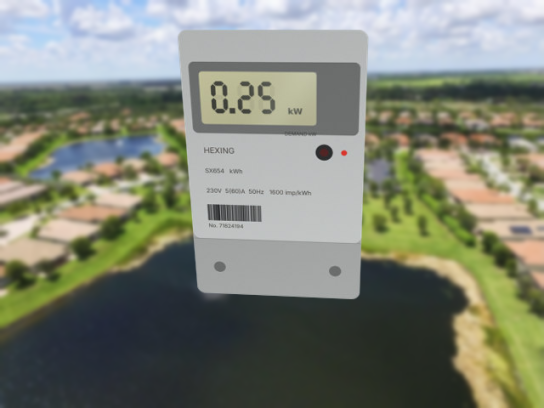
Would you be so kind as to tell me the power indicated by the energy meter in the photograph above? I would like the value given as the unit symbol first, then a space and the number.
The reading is kW 0.25
